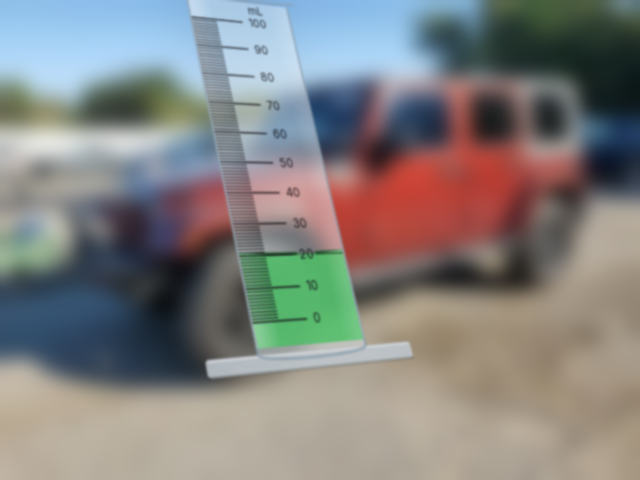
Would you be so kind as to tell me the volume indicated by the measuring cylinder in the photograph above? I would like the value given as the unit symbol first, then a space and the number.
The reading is mL 20
